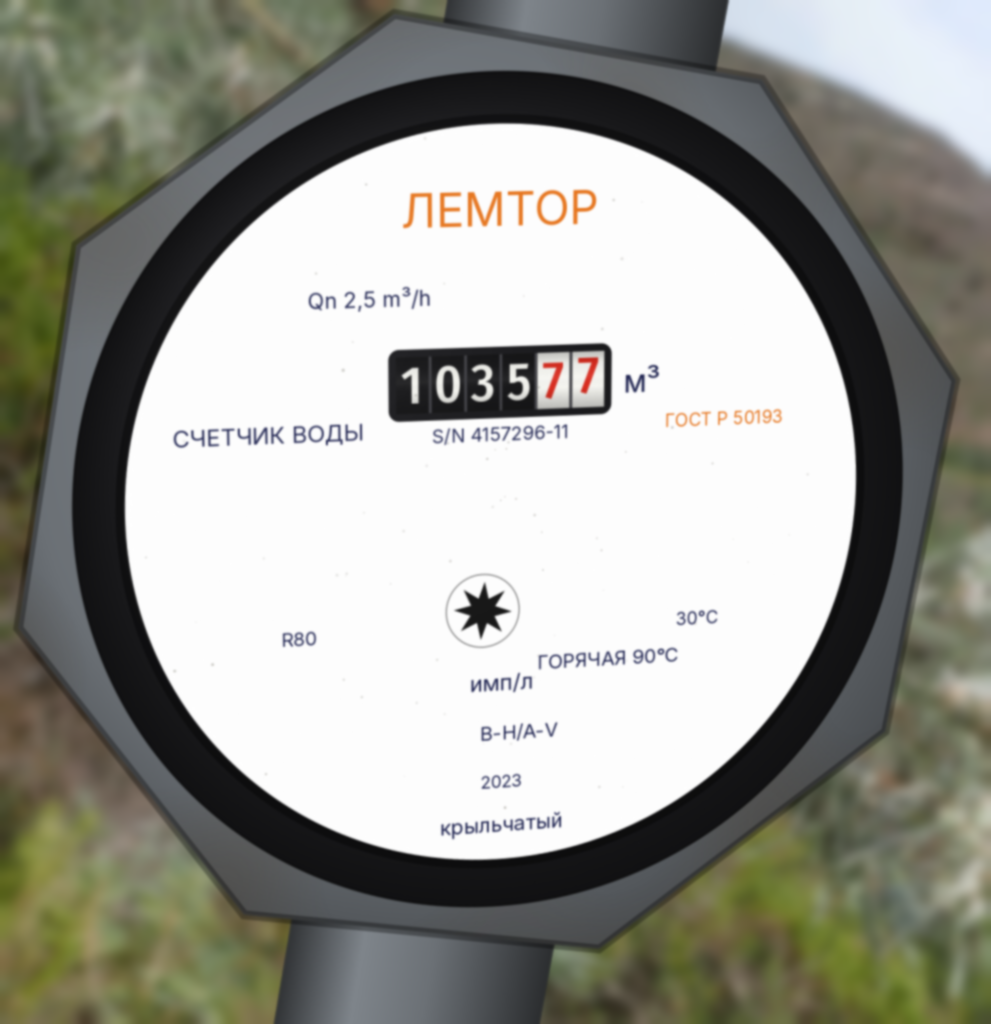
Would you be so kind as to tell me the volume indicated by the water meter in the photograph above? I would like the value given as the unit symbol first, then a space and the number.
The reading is m³ 1035.77
